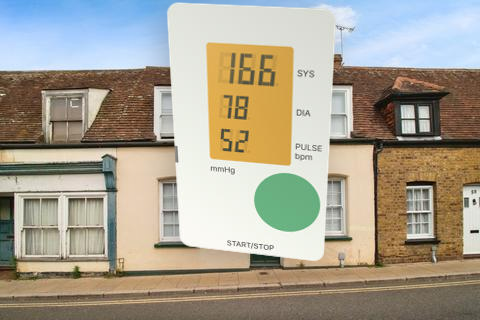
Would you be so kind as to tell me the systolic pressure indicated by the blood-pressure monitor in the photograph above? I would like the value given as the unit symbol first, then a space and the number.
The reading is mmHg 166
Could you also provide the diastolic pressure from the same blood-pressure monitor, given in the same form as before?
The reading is mmHg 78
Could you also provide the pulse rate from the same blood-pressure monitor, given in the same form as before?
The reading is bpm 52
